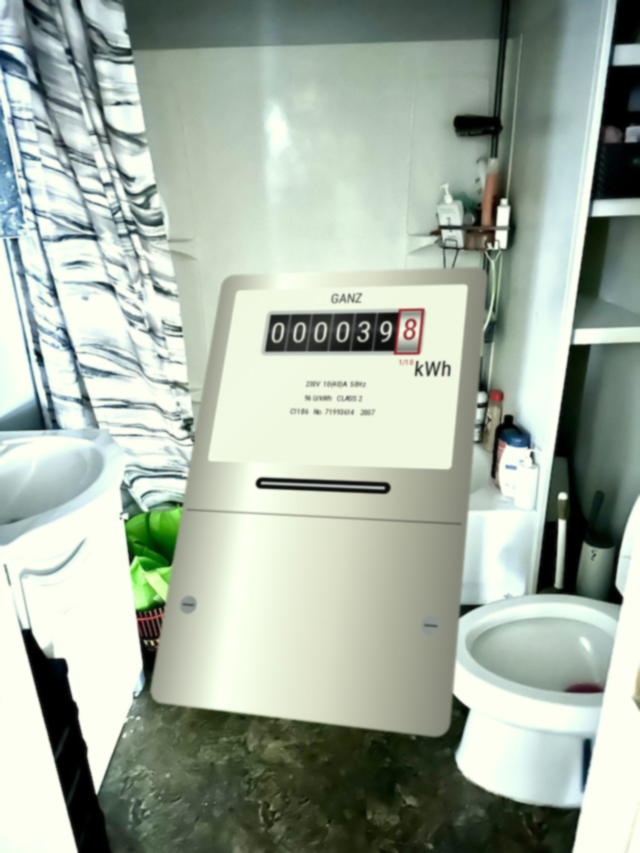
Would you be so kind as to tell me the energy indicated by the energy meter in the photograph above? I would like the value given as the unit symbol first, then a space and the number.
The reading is kWh 39.8
